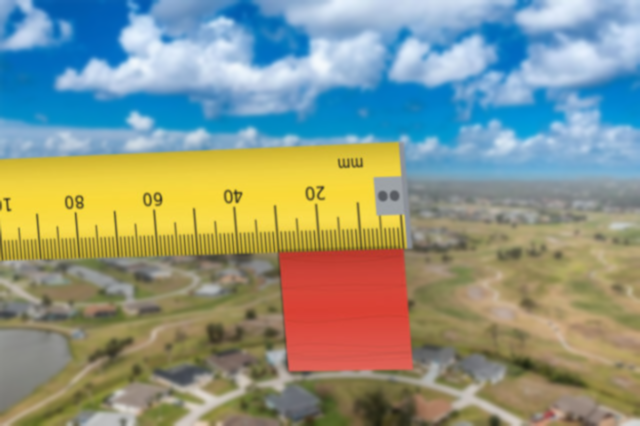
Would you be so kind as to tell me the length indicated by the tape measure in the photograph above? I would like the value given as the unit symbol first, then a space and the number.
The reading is mm 30
